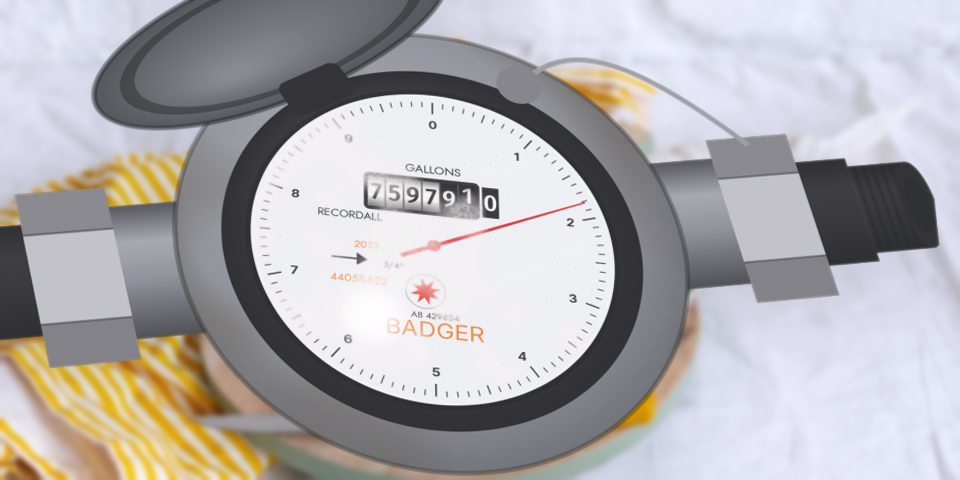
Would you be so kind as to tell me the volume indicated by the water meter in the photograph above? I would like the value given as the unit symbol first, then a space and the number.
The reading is gal 7597911.8
